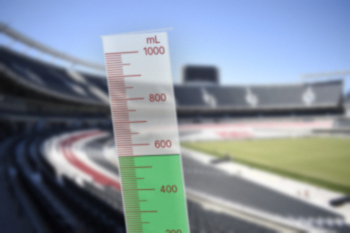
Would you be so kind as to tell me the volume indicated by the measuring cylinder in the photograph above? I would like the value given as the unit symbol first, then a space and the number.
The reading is mL 550
